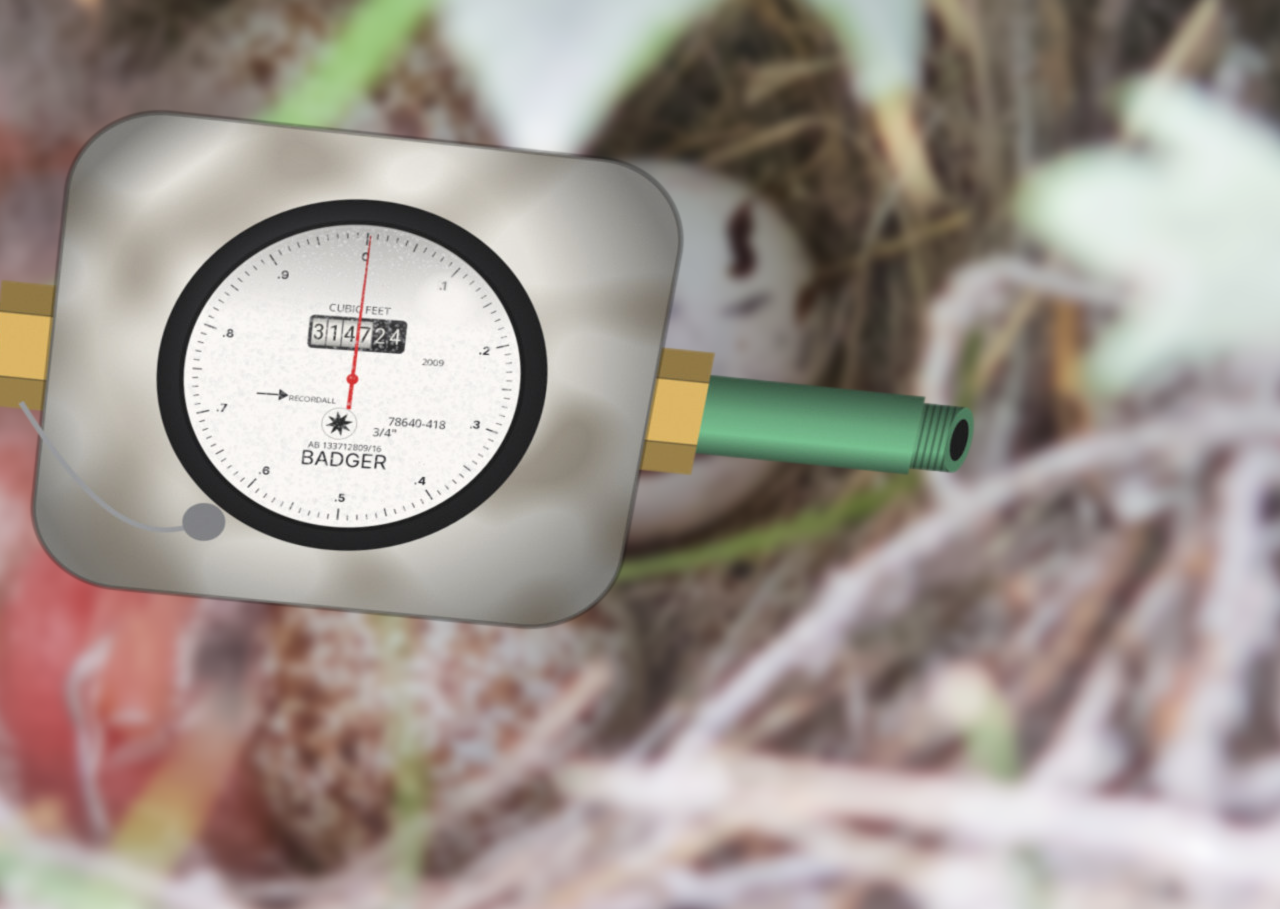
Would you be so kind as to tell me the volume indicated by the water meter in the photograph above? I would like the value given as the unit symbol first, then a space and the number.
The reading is ft³ 314724.00
